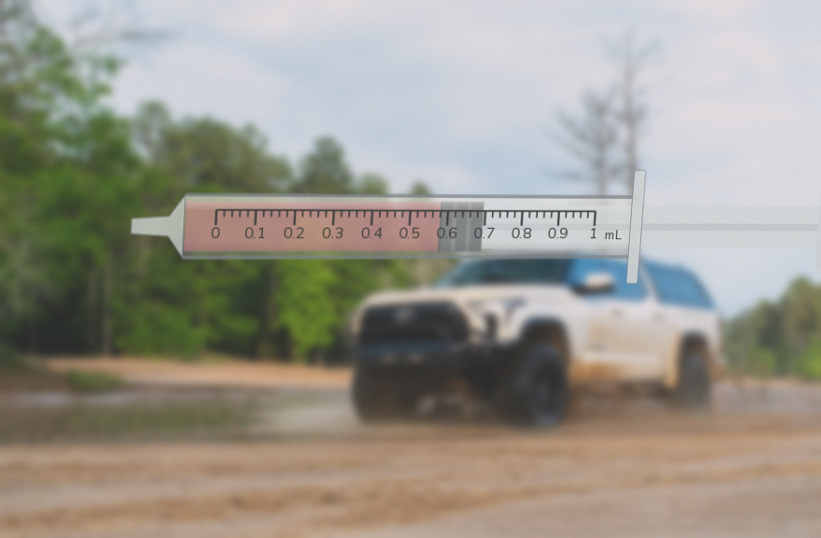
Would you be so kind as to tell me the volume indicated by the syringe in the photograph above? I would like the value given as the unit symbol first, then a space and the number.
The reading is mL 0.58
